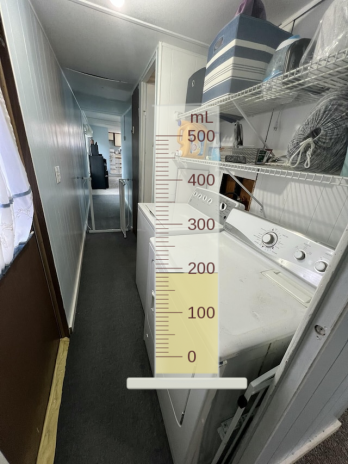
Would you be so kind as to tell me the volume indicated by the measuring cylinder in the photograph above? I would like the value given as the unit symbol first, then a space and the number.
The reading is mL 190
